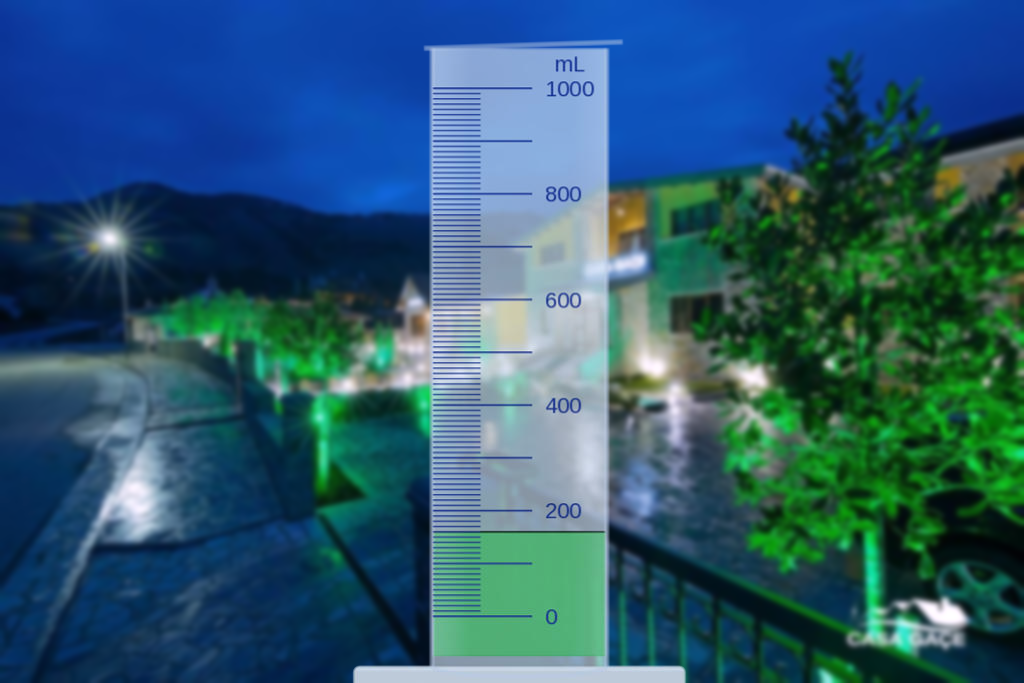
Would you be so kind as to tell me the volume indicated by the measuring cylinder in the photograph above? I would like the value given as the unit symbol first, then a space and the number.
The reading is mL 160
